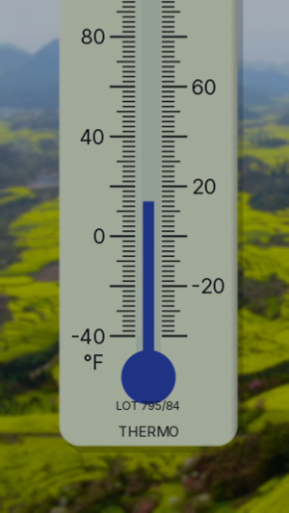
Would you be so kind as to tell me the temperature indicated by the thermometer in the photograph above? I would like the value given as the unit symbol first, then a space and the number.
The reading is °F 14
